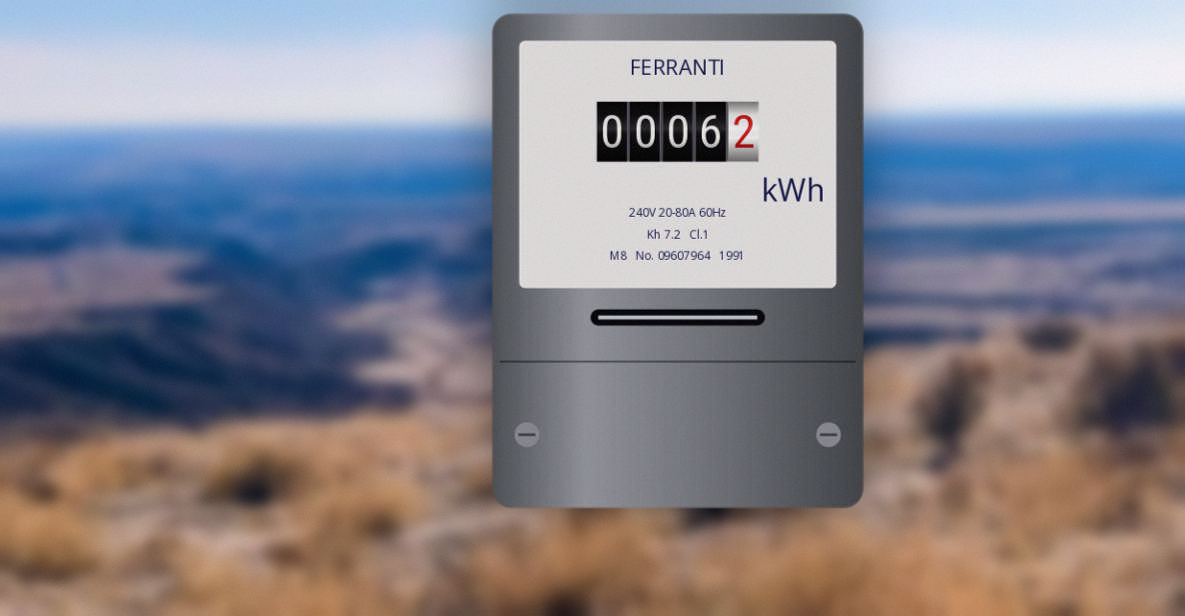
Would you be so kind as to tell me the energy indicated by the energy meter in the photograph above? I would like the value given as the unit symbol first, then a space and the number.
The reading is kWh 6.2
